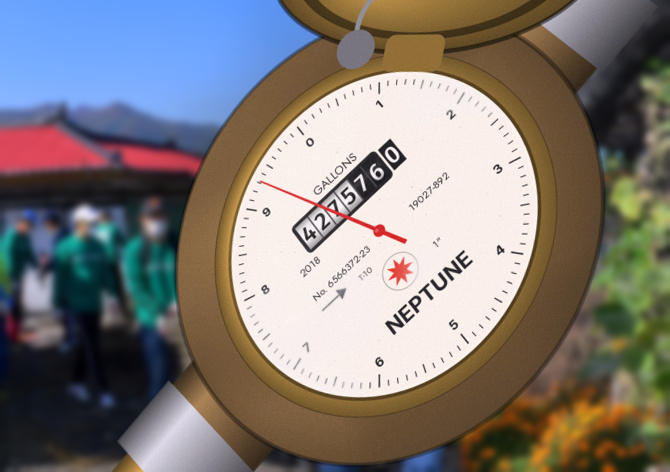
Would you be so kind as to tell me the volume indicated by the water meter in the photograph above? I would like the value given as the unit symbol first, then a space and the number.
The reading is gal 4275759.3
